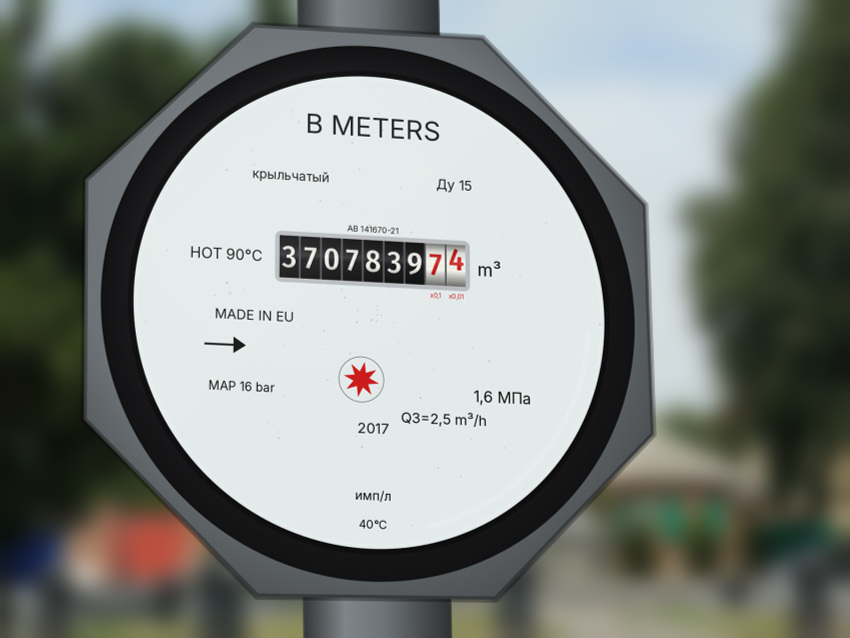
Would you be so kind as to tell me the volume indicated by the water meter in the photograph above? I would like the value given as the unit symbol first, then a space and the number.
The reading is m³ 3707839.74
